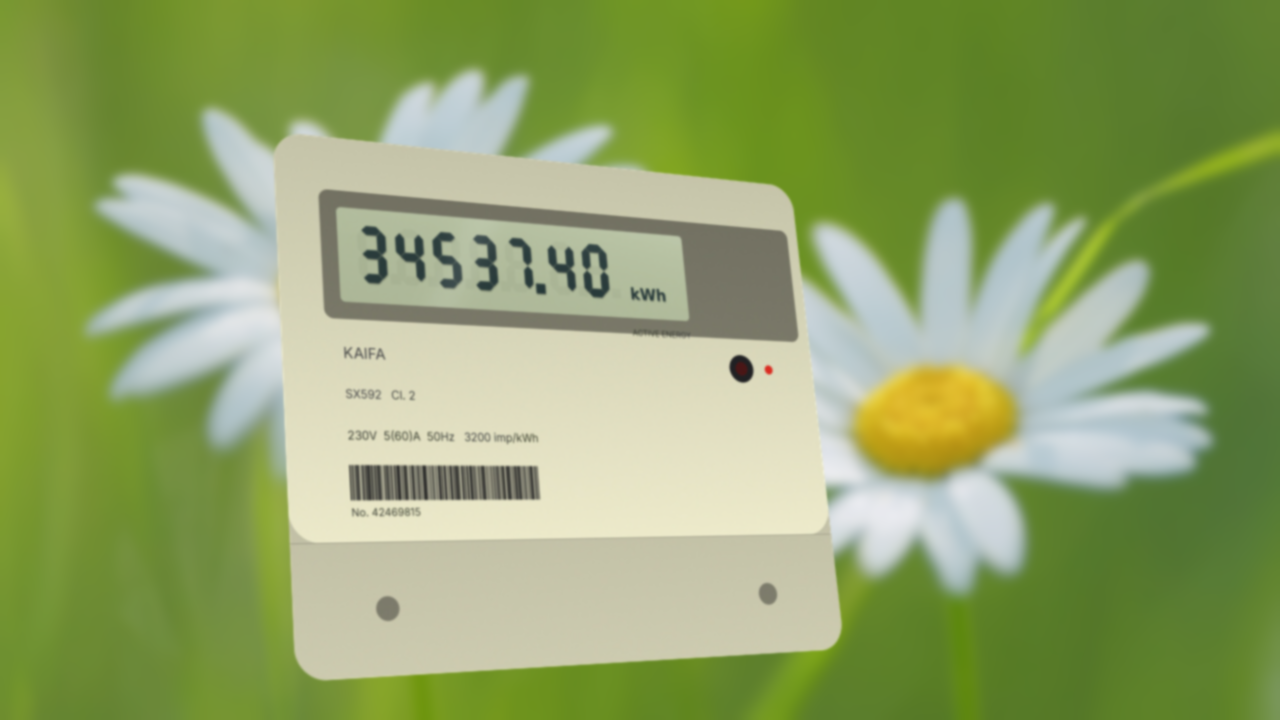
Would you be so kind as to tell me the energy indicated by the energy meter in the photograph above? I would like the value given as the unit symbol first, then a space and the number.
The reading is kWh 34537.40
